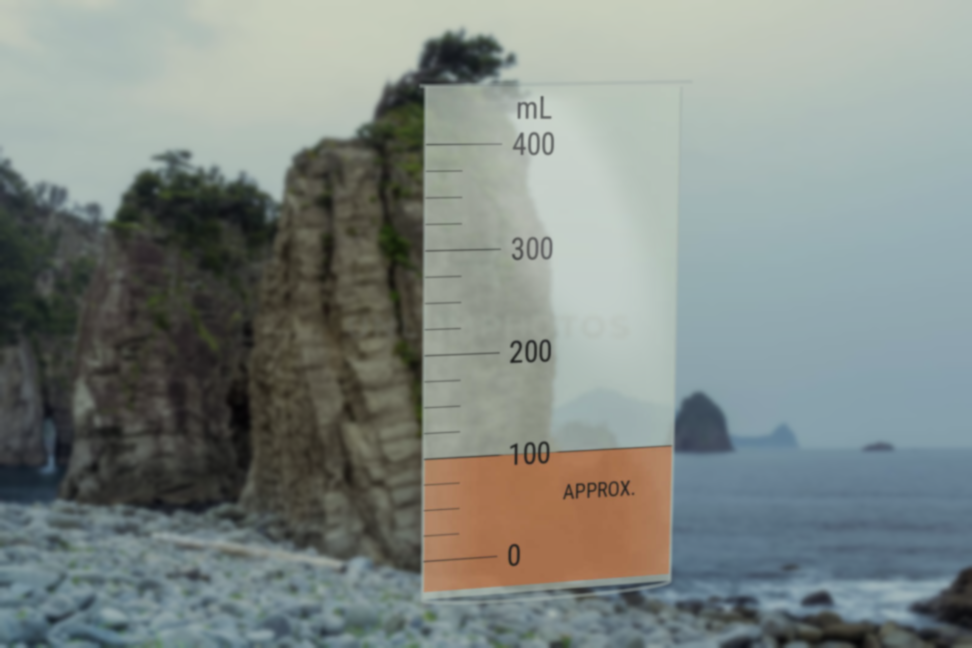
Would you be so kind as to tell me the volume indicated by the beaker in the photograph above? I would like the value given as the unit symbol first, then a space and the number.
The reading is mL 100
